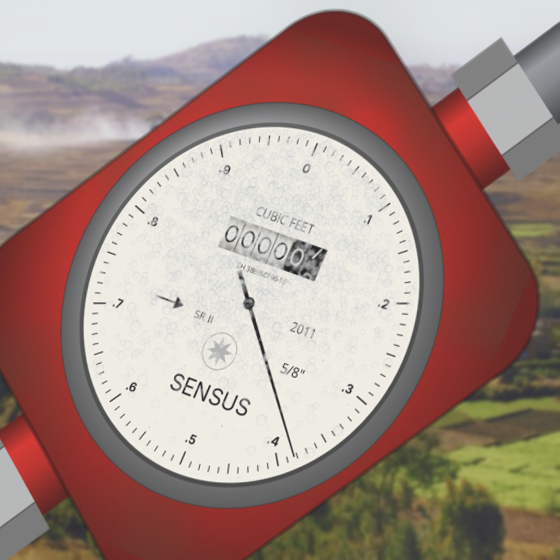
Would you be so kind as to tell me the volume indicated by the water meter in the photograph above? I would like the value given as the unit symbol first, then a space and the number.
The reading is ft³ 7.38
